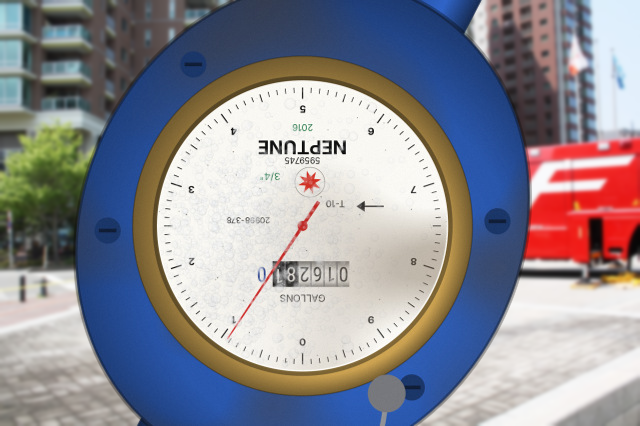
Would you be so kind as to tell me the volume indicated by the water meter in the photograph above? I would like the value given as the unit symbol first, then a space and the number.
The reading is gal 162810.9
